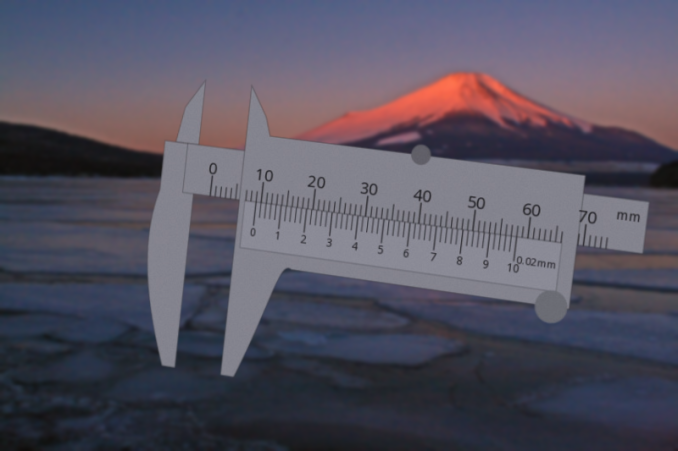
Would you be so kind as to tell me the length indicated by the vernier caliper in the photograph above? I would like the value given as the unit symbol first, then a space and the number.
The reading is mm 9.0
